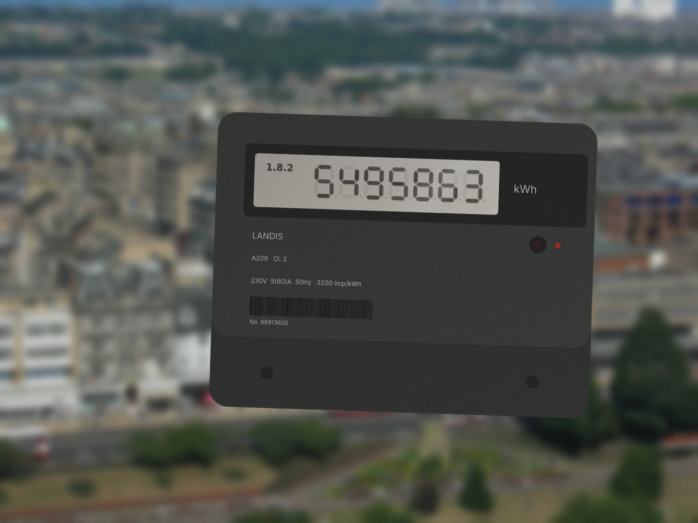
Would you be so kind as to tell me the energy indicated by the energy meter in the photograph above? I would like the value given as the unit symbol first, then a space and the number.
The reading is kWh 5495863
